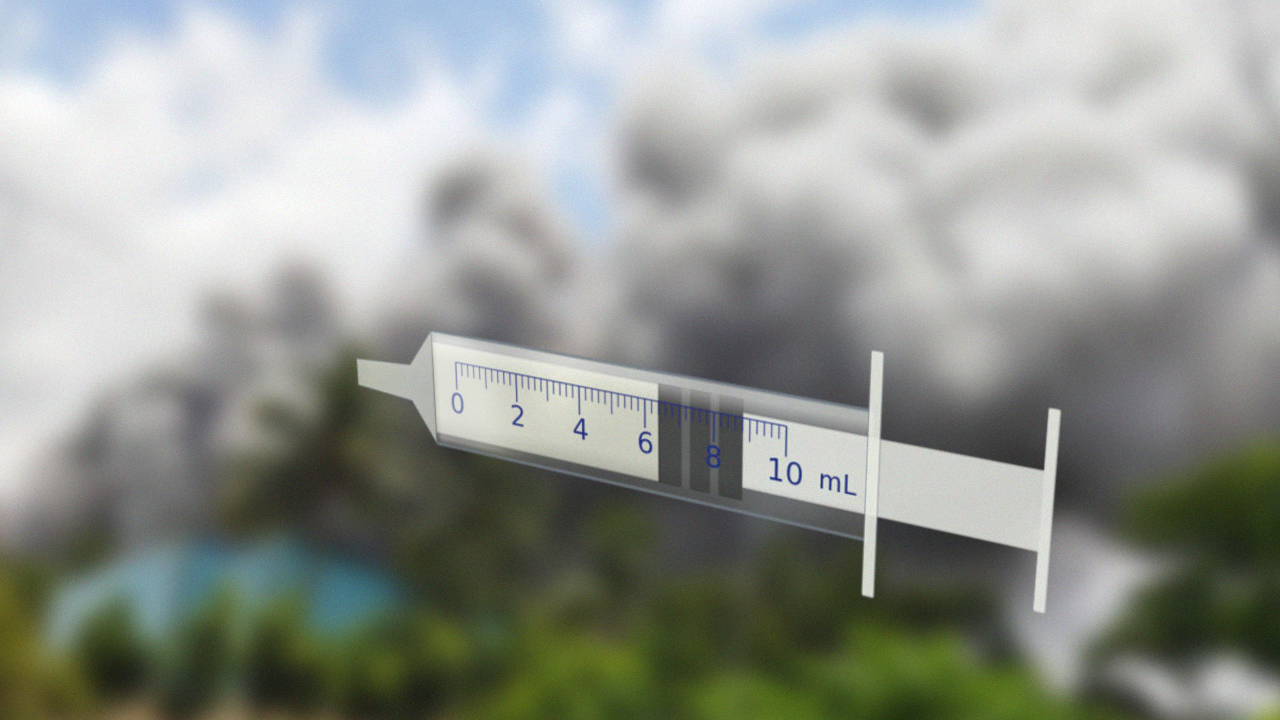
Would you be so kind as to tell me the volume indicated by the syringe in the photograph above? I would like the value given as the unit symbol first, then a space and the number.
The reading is mL 6.4
